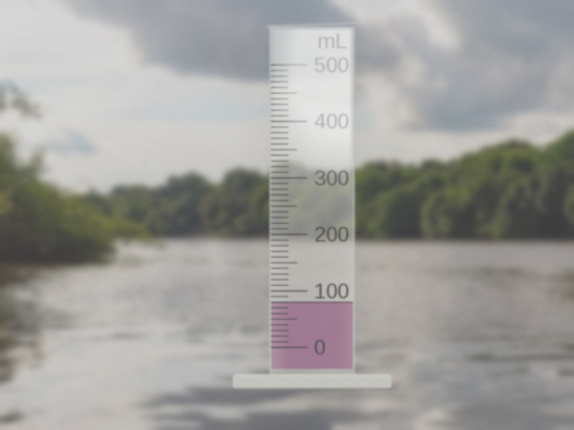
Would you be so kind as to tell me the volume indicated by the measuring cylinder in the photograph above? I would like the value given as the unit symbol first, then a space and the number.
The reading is mL 80
